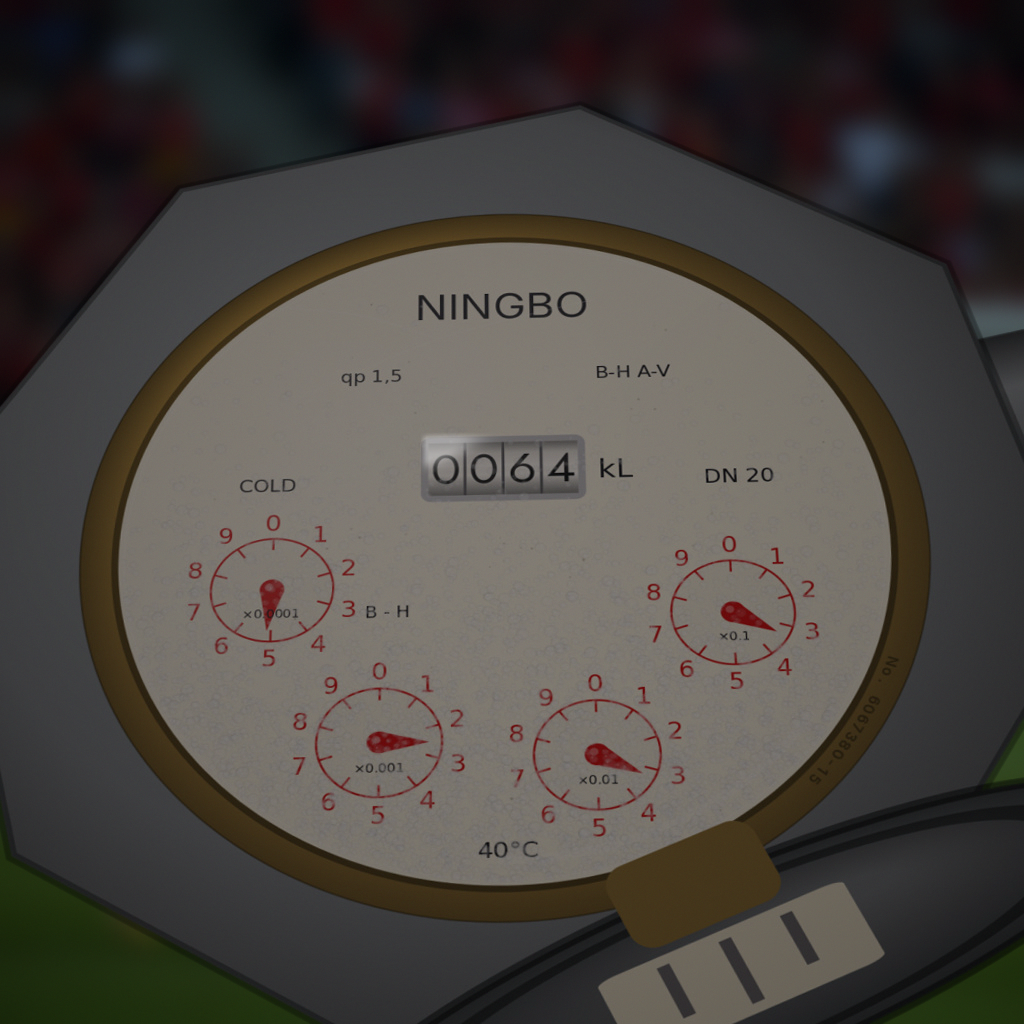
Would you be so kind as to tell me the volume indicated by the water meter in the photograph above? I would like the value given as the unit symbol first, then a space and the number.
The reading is kL 64.3325
